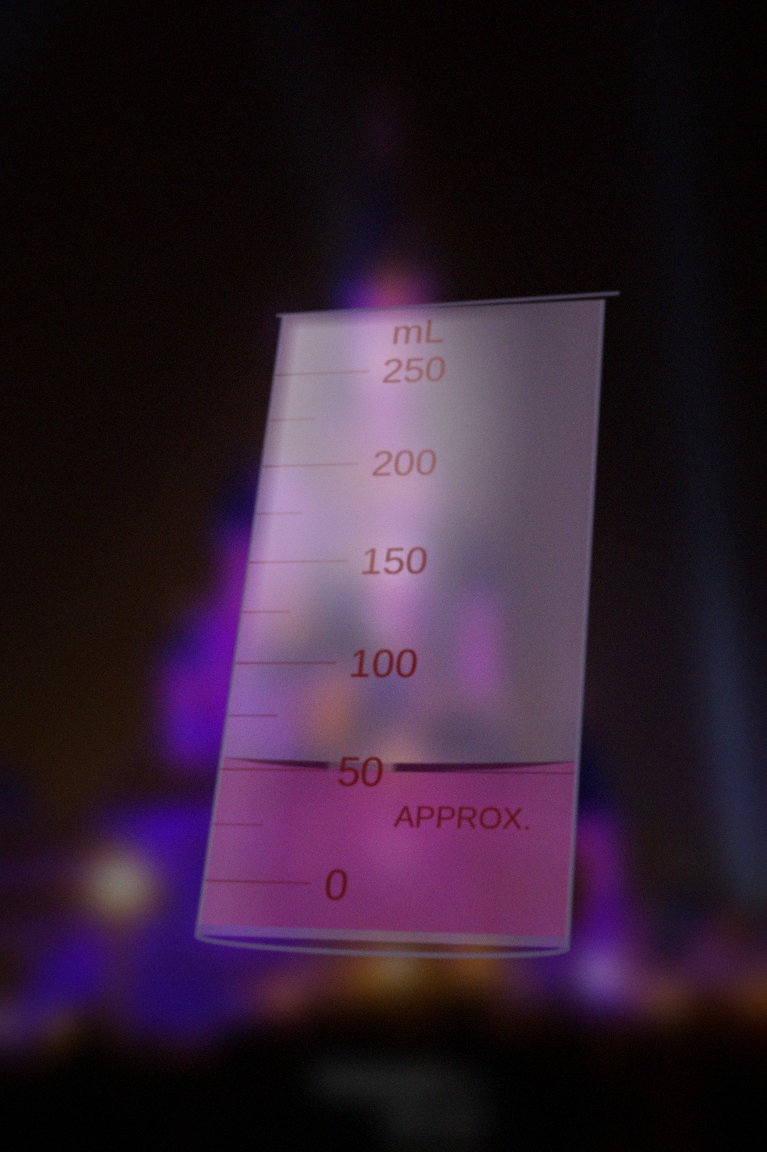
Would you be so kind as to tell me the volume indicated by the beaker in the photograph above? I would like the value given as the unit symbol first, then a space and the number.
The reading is mL 50
